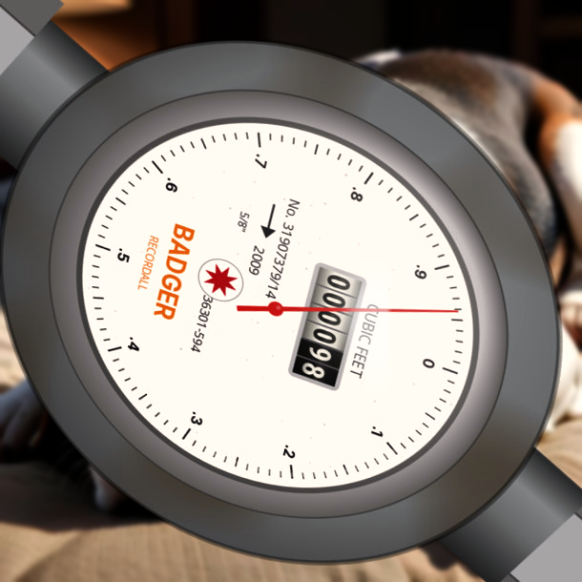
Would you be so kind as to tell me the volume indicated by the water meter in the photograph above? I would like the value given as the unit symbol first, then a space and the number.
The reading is ft³ 97.94
